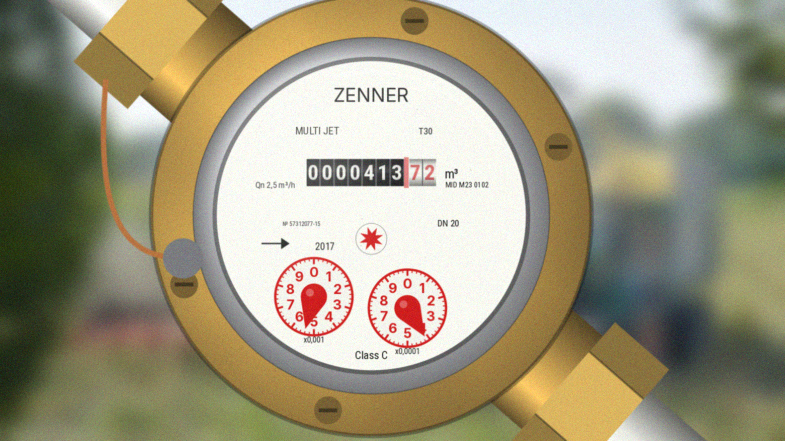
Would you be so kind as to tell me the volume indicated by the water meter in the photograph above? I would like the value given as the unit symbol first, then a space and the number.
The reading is m³ 413.7254
